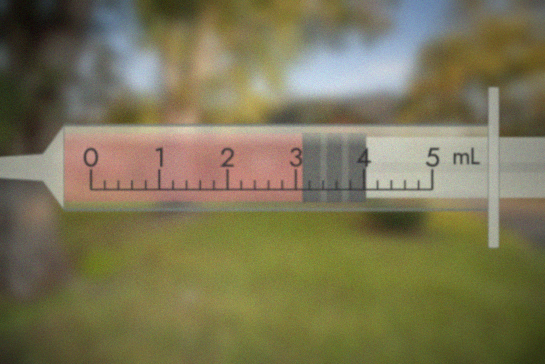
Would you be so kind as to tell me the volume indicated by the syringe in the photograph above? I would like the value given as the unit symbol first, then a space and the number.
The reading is mL 3.1
